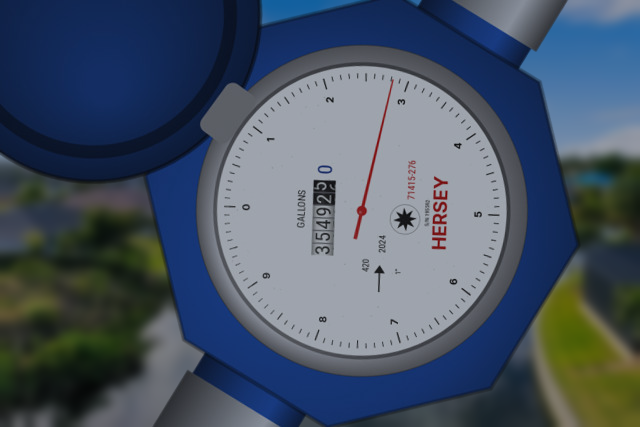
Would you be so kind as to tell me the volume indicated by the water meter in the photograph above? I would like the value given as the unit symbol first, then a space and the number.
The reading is gal 3549252.8
